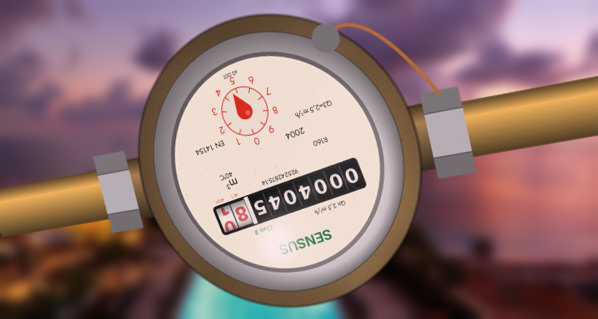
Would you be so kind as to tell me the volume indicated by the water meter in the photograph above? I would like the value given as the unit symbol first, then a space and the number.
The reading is m³ 4045.804
